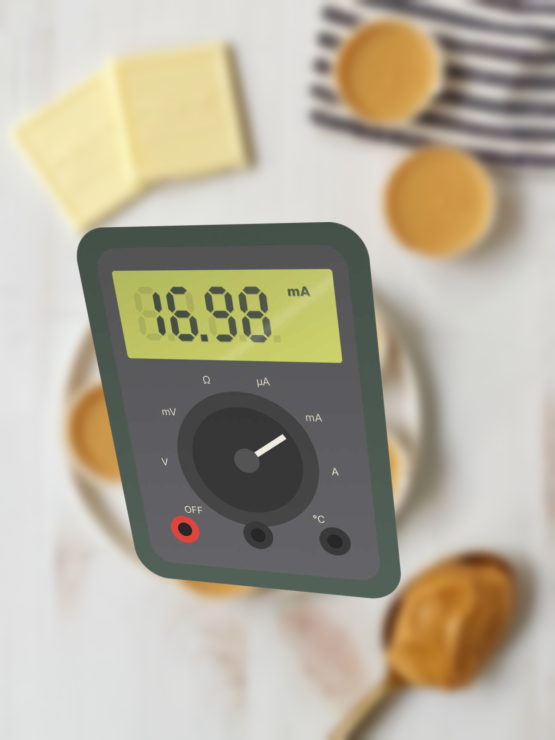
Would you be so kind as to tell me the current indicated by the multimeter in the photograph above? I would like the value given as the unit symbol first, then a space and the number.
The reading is mA 16.98
